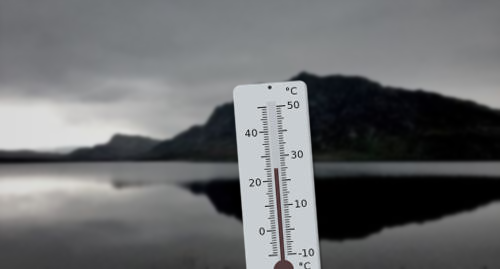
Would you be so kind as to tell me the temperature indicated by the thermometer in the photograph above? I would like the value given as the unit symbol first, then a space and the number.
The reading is °C 25
